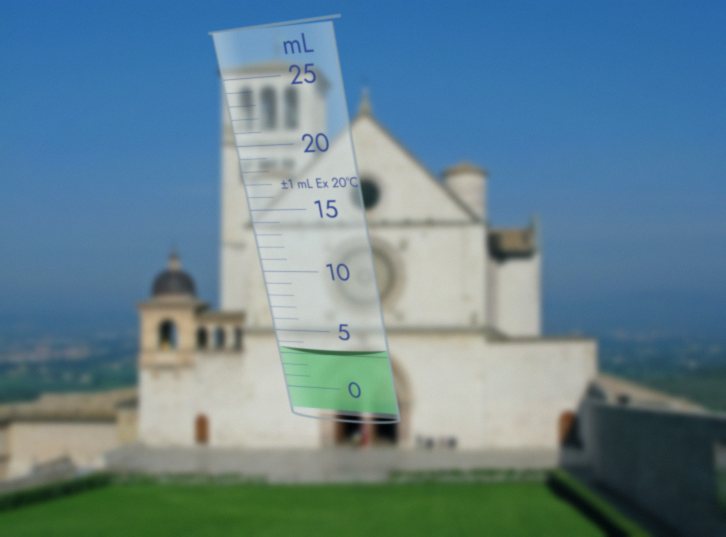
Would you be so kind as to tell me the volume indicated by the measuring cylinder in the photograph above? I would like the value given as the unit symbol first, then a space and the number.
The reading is mL 3
